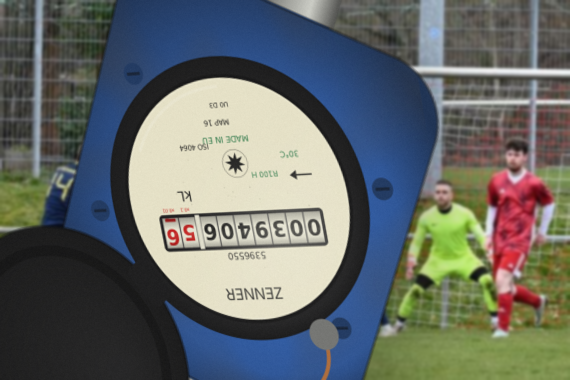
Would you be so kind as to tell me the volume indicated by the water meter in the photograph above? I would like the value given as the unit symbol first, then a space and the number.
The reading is kL 39406.56
